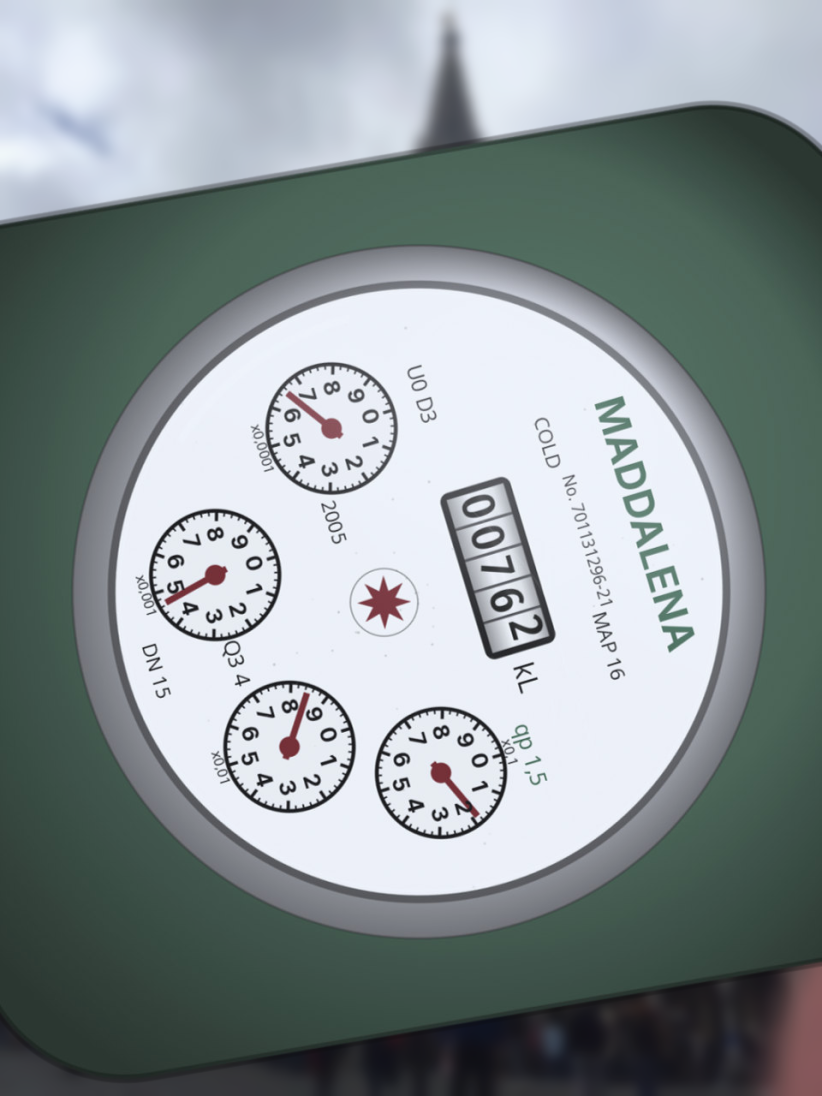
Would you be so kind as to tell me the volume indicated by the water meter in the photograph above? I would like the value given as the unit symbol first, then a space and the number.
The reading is kL 762.1846
